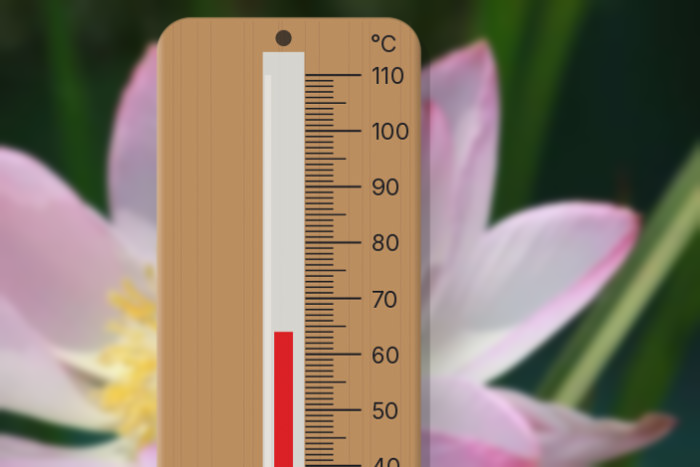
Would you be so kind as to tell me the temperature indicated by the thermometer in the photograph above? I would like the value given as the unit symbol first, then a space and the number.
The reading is °C 64
